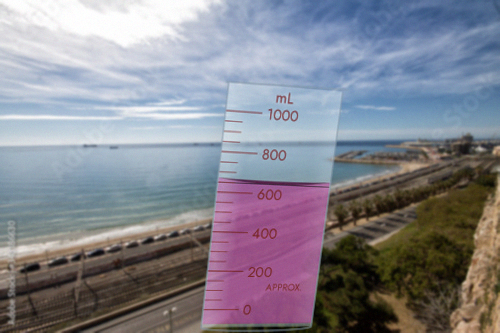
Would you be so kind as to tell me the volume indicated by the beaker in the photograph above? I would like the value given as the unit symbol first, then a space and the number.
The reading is mL 650
